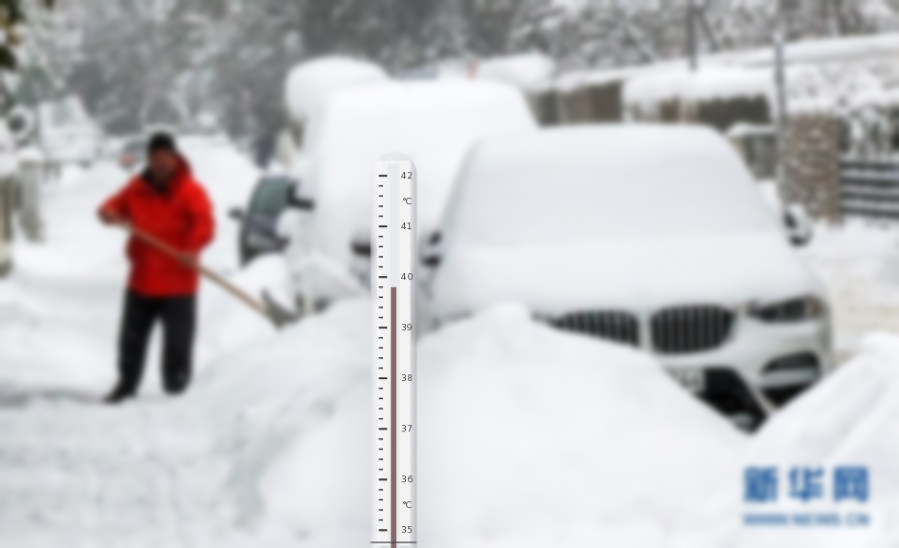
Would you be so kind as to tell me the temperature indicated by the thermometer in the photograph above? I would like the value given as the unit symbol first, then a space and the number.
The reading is °C 39.8
